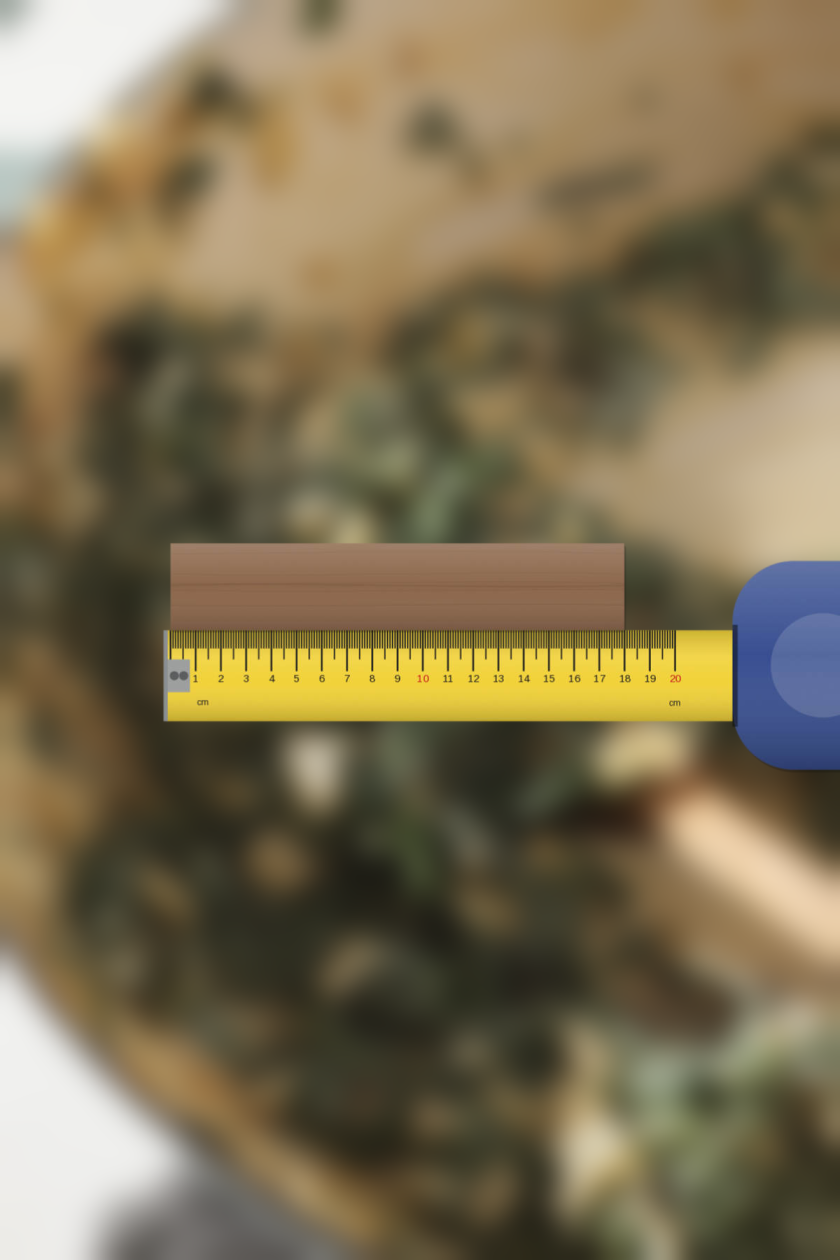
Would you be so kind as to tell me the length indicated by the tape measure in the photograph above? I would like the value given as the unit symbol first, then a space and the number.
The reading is cm 18
